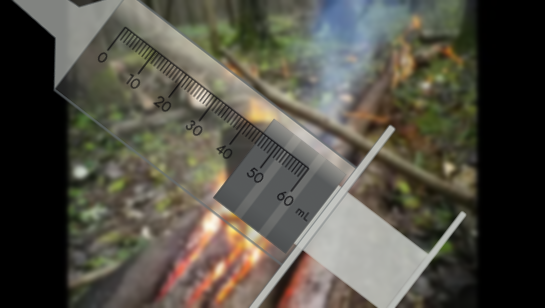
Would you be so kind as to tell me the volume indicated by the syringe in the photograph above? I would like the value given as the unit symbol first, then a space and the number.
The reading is mL 45
